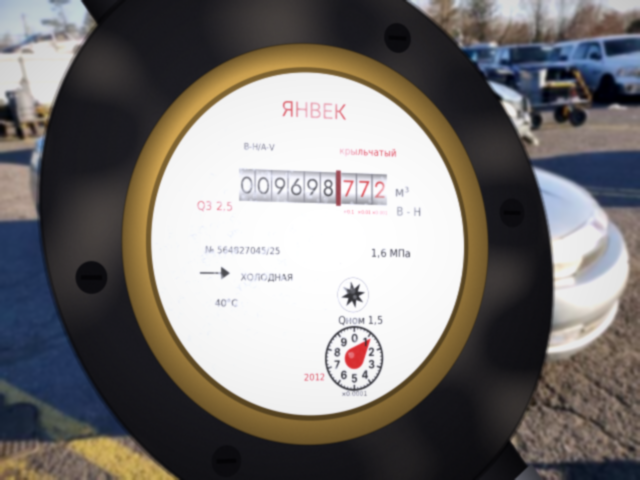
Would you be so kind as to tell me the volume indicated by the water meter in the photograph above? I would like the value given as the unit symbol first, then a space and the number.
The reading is m³ 9698.7721
